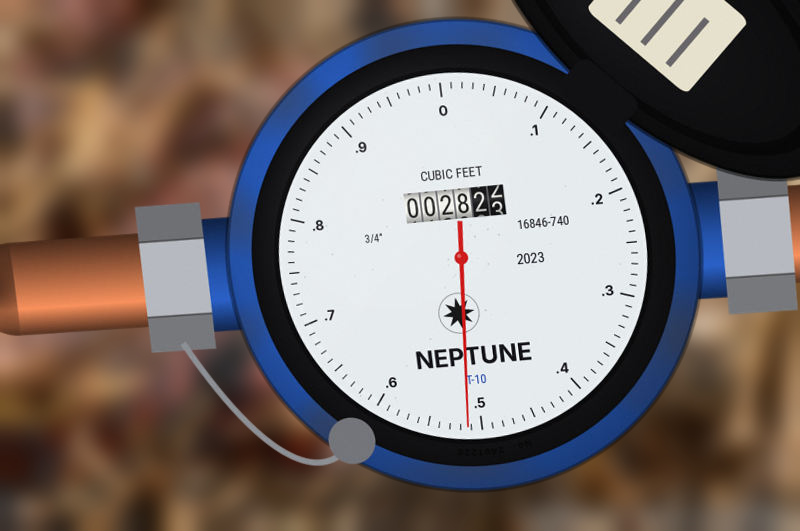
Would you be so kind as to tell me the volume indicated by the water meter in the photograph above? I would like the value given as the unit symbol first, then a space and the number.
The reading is ft³ 2822.51
